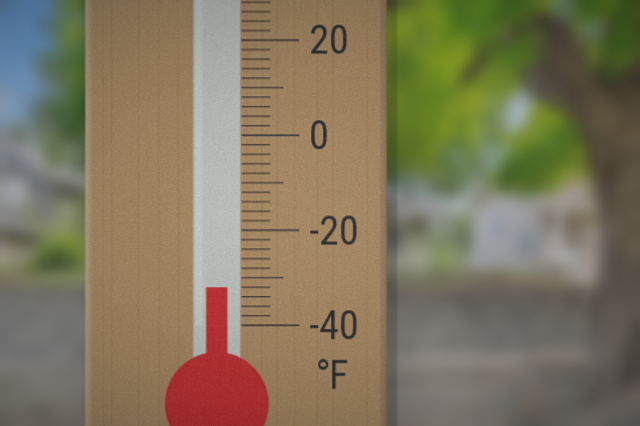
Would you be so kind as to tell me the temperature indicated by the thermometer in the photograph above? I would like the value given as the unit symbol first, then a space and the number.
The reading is °F -32
